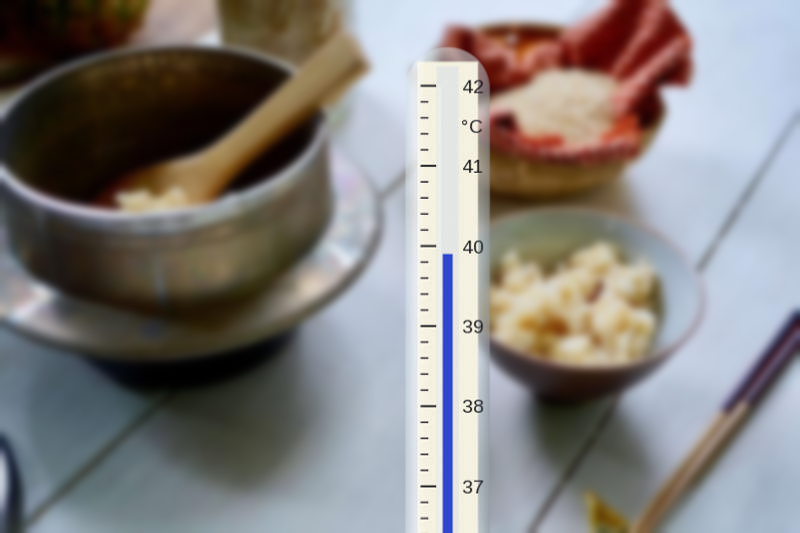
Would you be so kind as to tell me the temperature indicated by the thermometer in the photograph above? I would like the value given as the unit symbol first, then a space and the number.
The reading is °C 39.9
